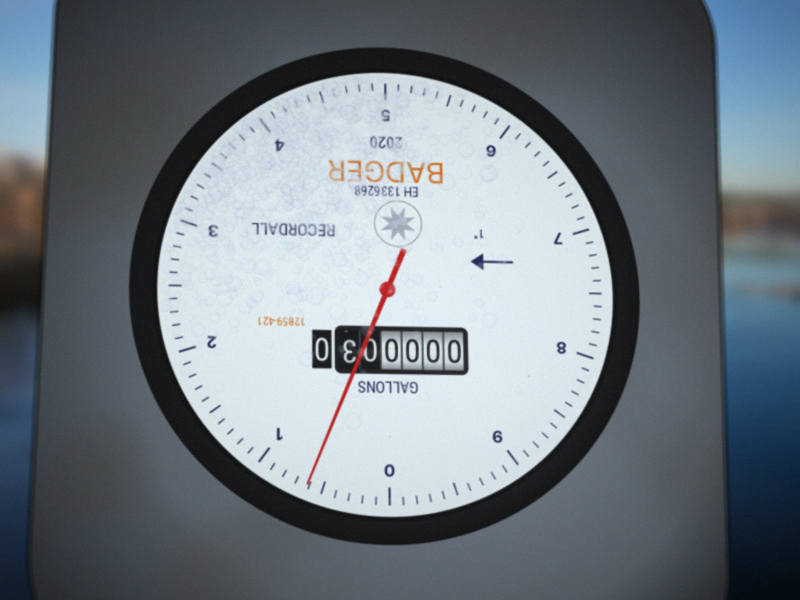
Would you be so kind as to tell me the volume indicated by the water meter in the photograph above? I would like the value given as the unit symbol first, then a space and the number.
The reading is gal 30.6
